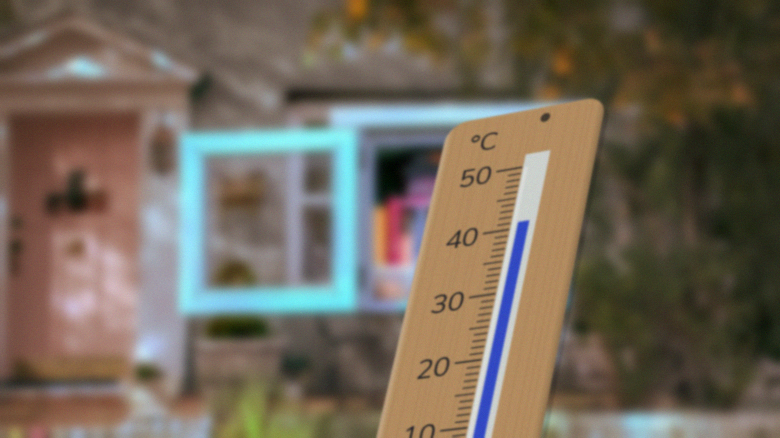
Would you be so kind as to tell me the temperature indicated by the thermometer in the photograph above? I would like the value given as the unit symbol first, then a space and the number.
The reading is °C 41
